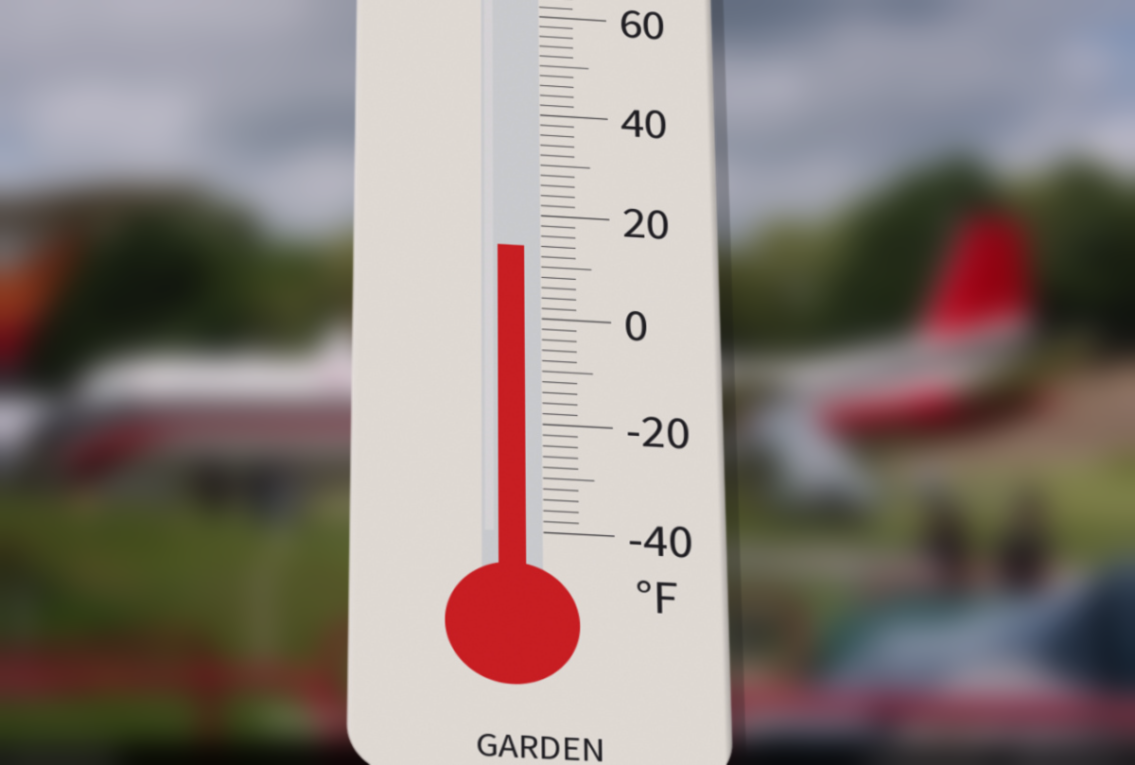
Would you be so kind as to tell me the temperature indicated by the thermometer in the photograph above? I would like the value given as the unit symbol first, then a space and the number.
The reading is °F 14
